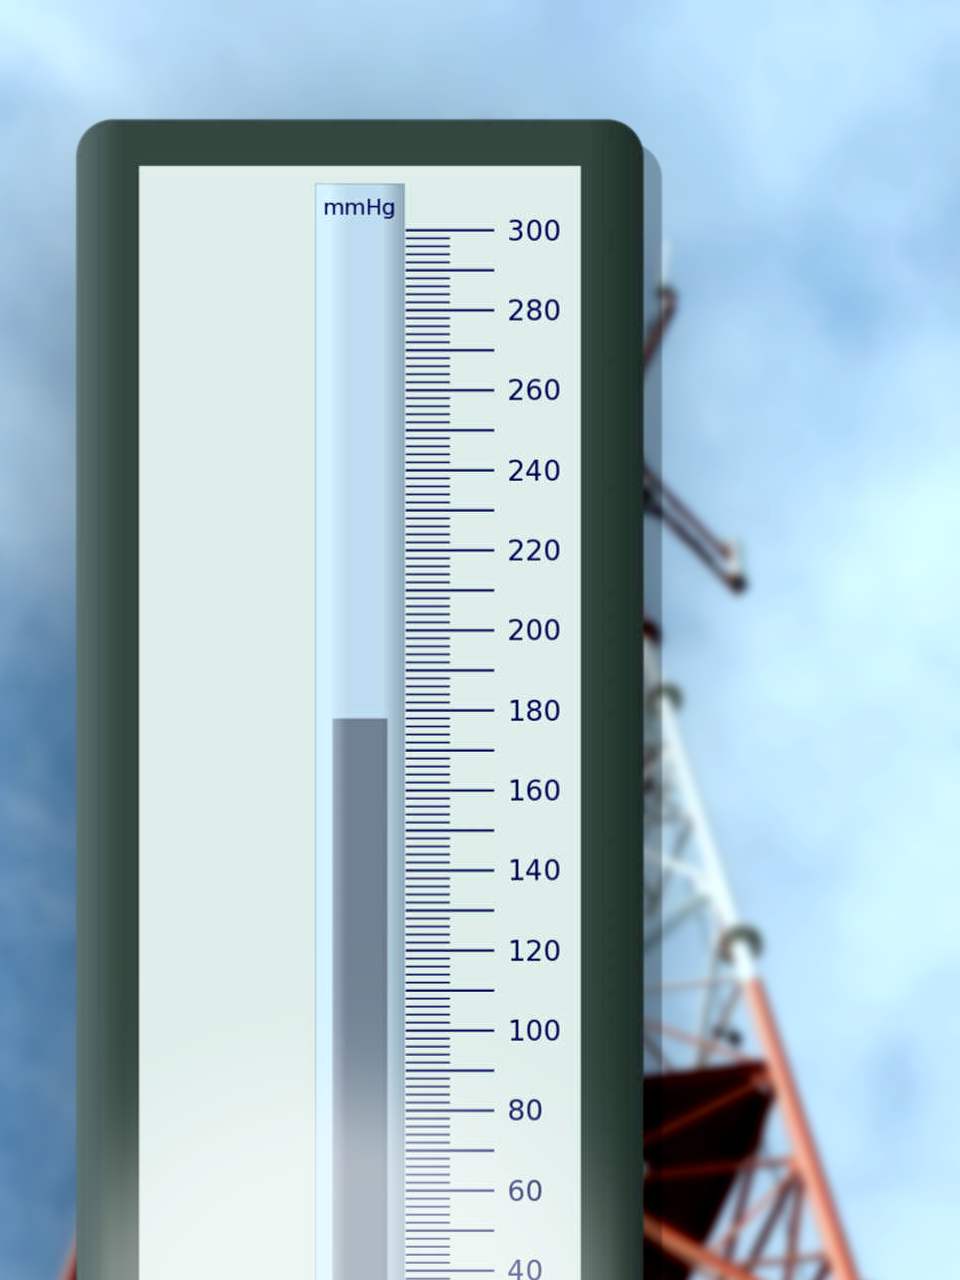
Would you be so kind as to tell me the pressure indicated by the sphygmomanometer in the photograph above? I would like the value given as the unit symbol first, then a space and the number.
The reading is mmHg 178
